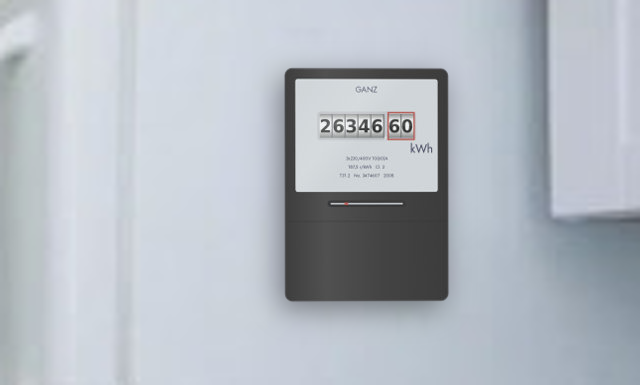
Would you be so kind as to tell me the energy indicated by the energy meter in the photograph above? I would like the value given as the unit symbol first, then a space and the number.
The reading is kWh 26346.60
